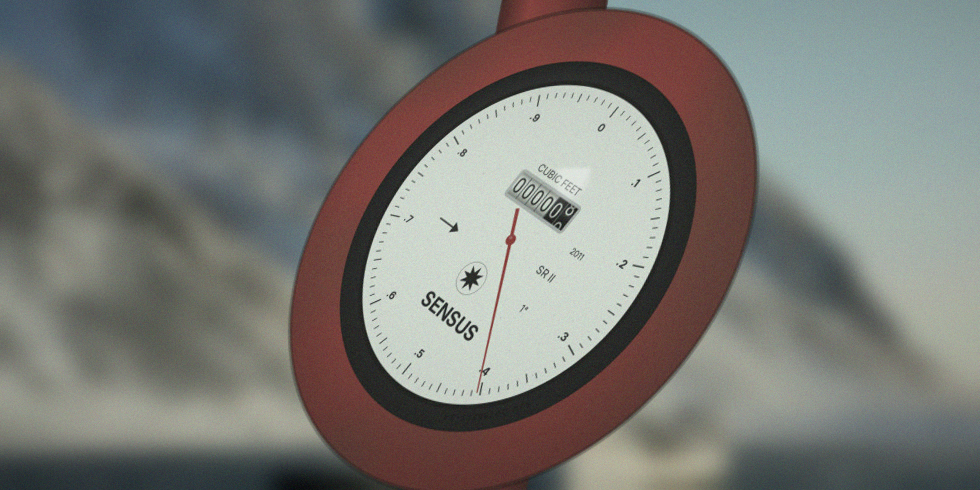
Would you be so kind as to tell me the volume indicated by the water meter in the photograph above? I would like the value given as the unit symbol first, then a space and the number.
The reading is ft³ 8.40
